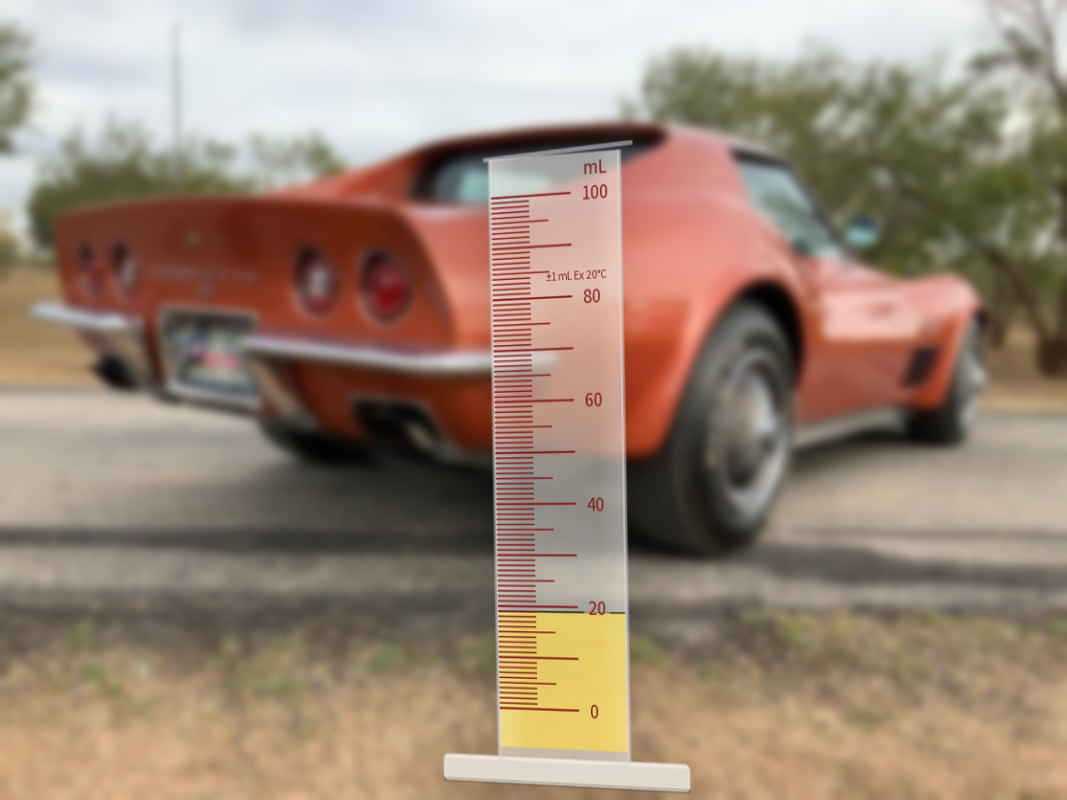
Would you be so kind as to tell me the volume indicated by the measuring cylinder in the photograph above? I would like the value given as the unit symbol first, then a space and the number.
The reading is mL 19
